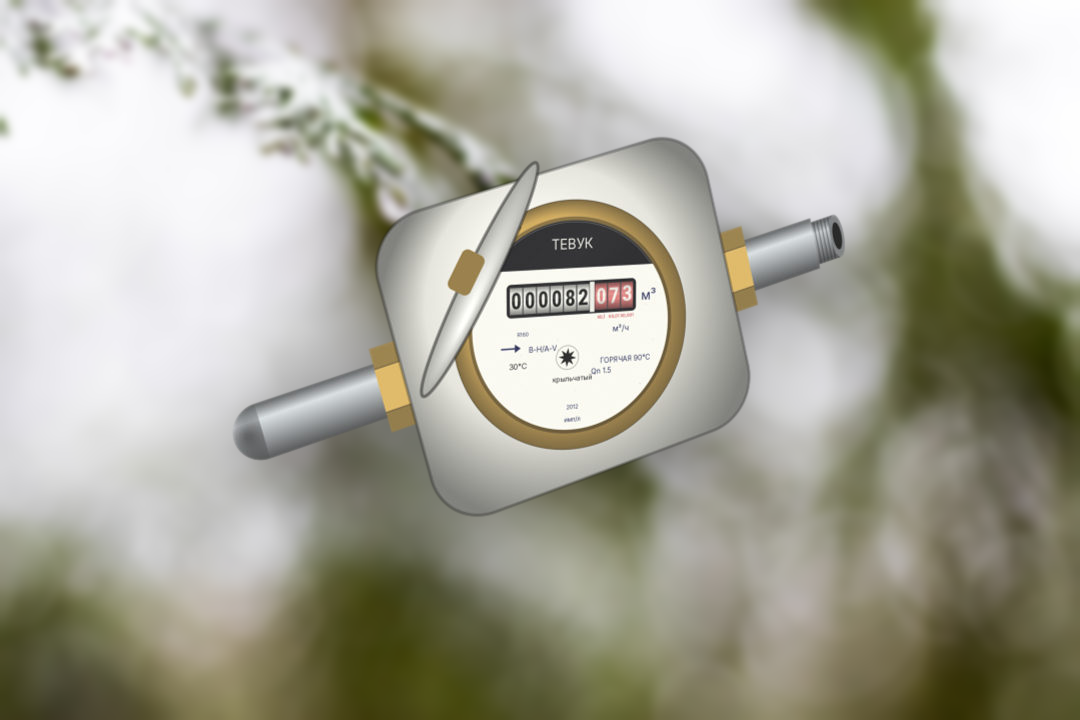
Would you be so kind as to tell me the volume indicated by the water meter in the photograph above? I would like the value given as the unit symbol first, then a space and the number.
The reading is m³ 82.073
